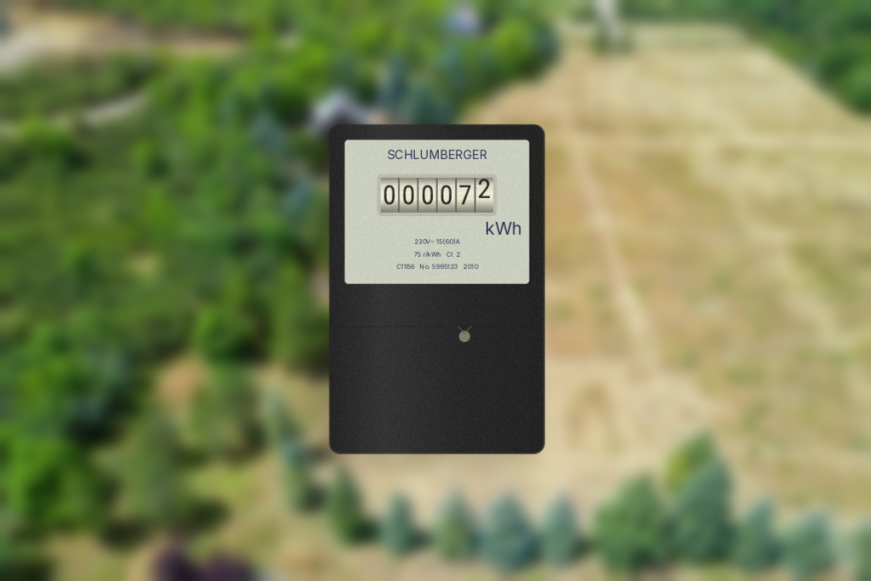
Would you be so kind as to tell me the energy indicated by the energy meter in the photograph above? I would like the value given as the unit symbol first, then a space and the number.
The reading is kWh 72
